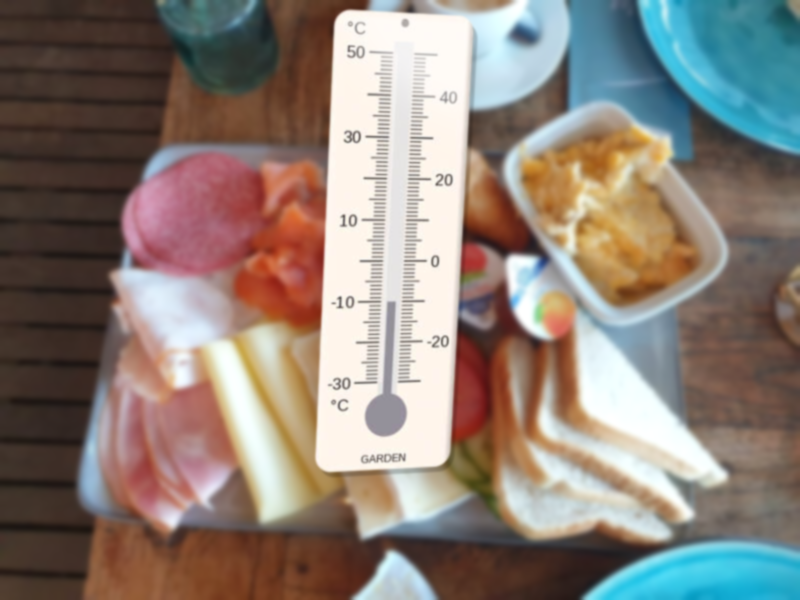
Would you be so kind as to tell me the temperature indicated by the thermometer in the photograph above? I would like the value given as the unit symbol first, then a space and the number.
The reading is °C -10
